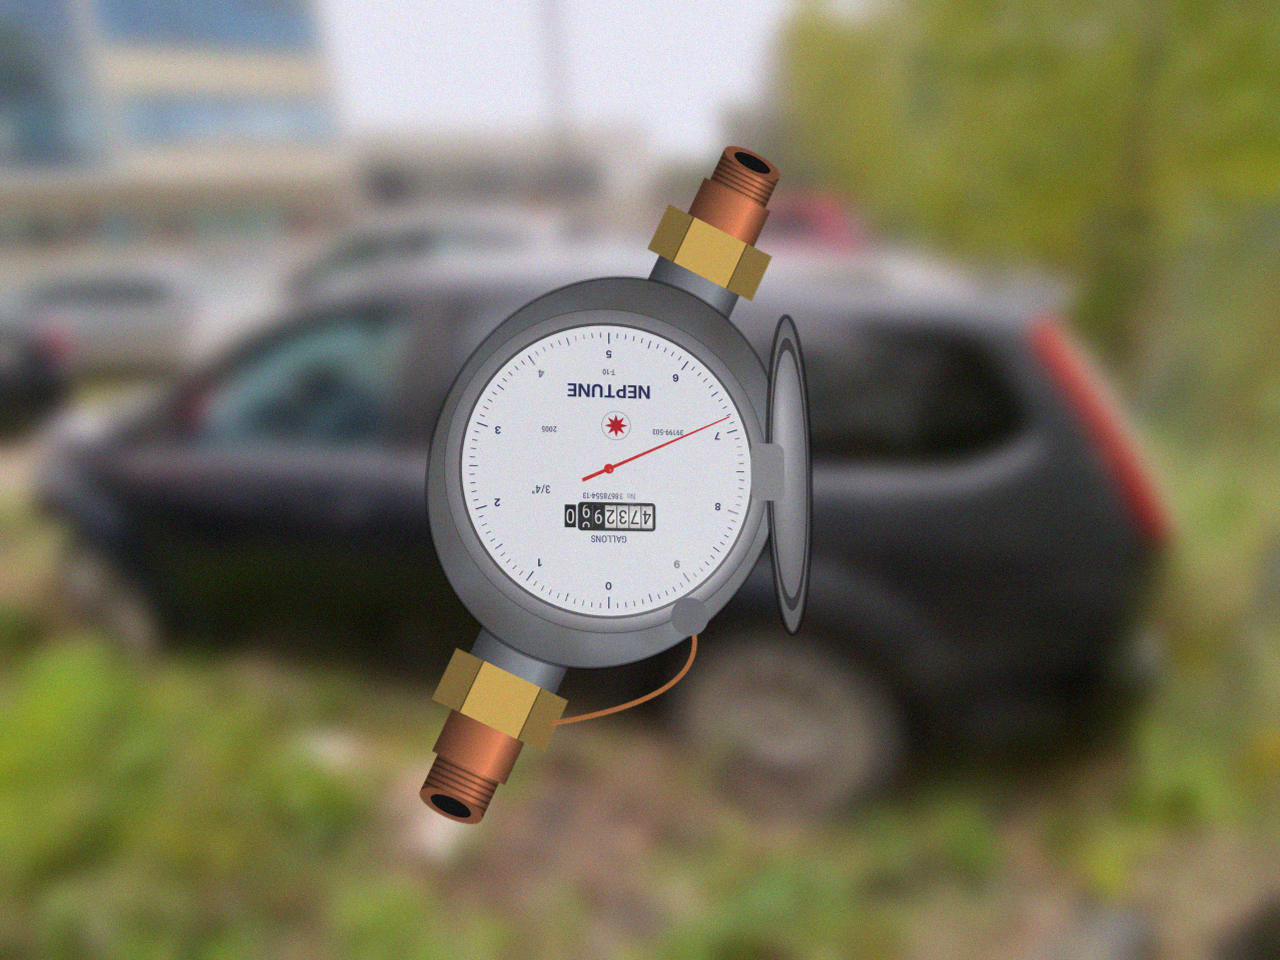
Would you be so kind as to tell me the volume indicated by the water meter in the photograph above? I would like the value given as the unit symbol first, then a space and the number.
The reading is gal 4732986.8
